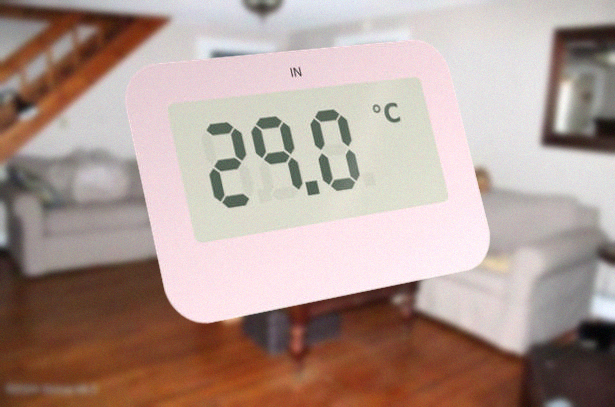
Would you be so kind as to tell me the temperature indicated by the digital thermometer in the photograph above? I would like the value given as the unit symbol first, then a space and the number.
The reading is °C 29.0
